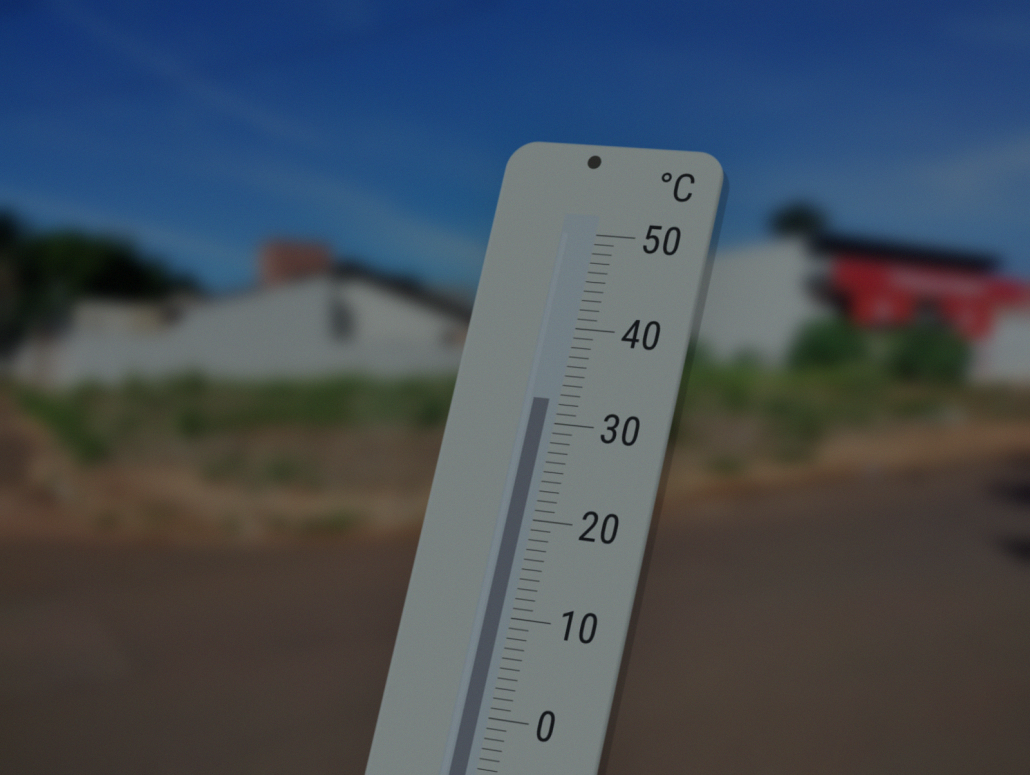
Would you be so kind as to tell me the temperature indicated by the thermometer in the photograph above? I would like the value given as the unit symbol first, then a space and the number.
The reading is °C 32.5
